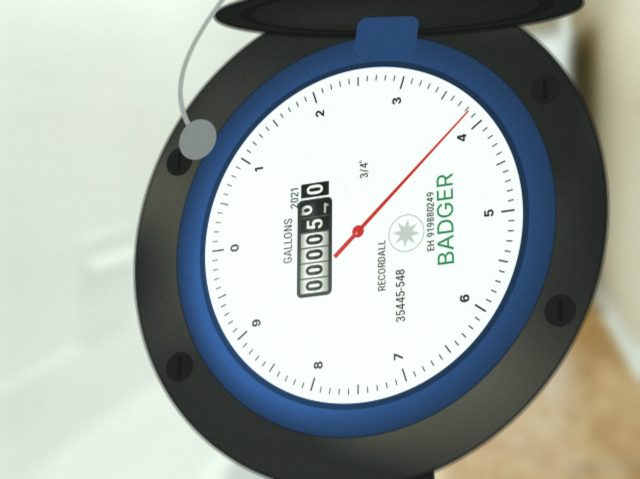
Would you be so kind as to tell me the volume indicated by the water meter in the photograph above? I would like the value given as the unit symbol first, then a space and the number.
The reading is gal 563.8
